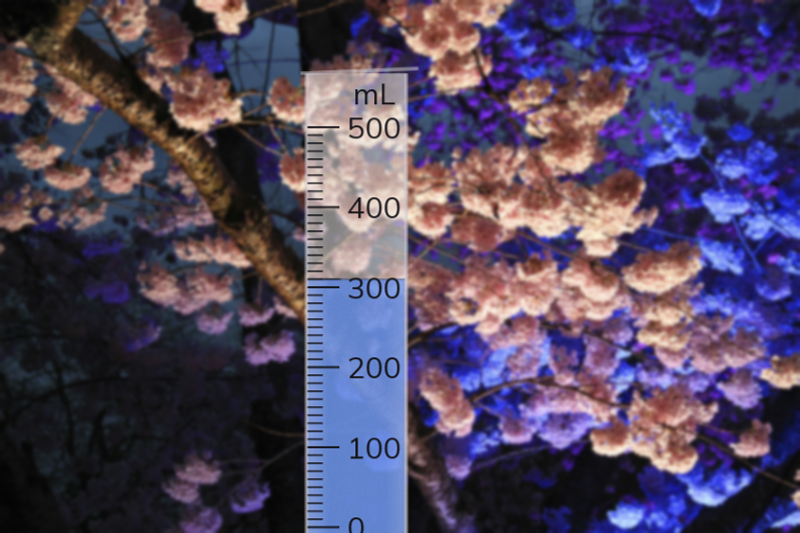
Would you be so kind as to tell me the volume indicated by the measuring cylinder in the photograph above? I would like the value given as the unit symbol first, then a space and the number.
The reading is mL 310
